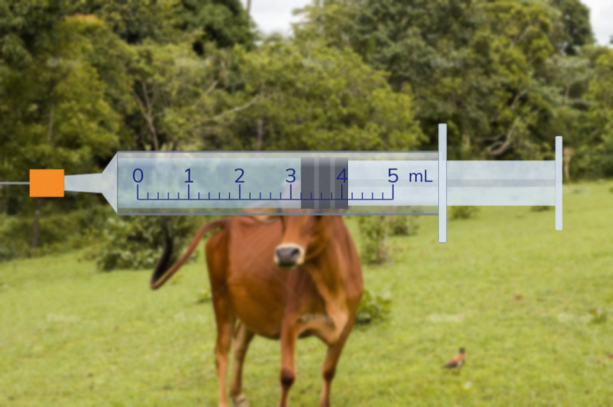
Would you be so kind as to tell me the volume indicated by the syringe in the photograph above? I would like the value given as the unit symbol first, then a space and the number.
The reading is mL 3.2
